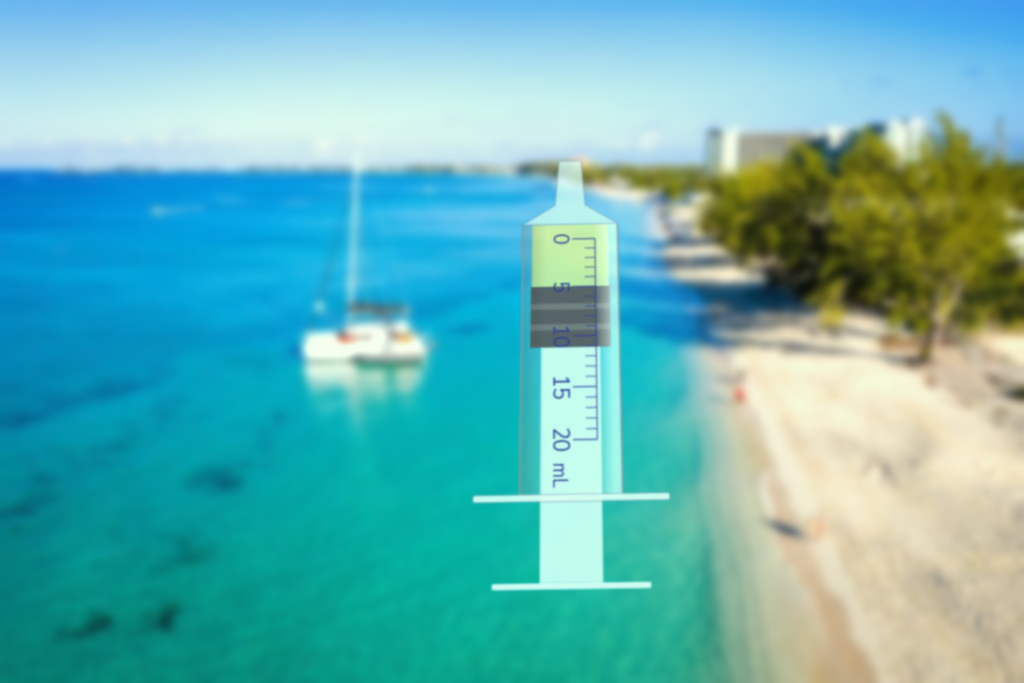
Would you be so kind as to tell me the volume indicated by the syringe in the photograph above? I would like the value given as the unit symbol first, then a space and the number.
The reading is mL 5
